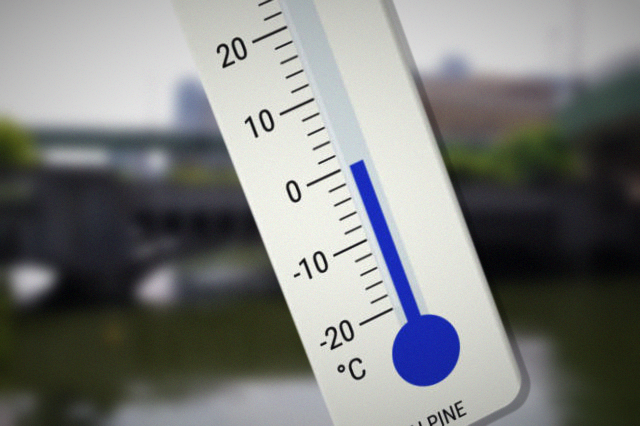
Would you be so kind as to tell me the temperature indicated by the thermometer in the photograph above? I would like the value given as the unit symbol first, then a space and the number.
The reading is °C 0
